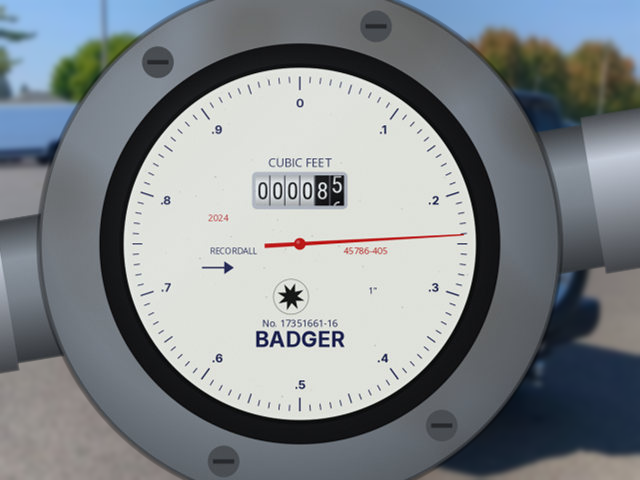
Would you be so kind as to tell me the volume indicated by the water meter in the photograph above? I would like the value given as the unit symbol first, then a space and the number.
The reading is ft³ 85.24
